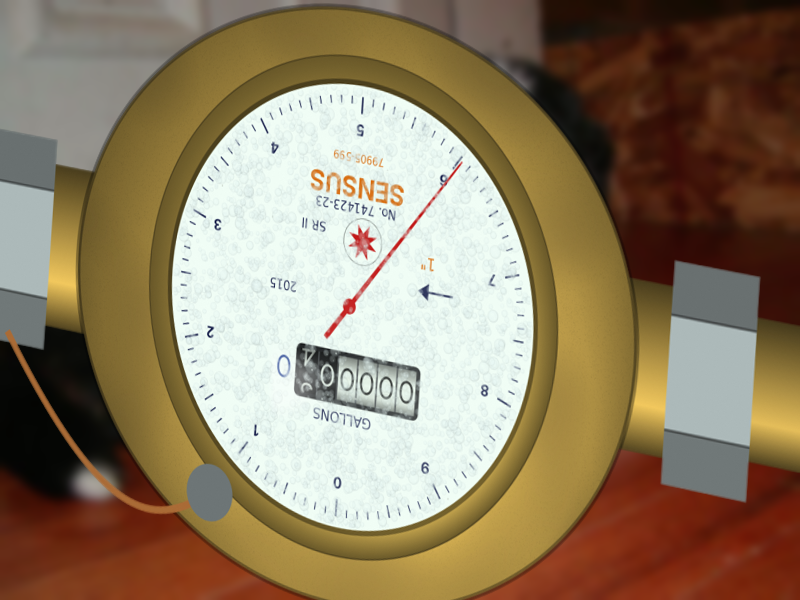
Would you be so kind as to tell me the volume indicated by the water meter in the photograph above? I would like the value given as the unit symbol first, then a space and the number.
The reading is gal 36.0
